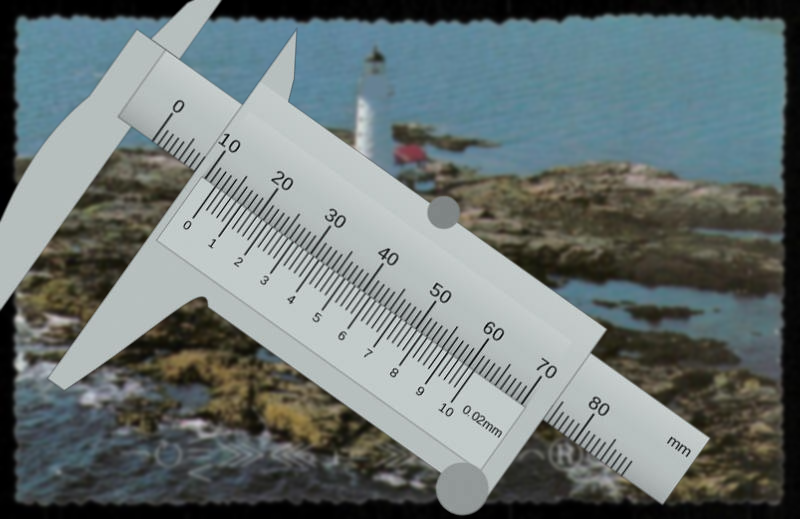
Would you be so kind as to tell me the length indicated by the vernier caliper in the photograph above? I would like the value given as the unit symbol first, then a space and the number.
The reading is mm 12.0
